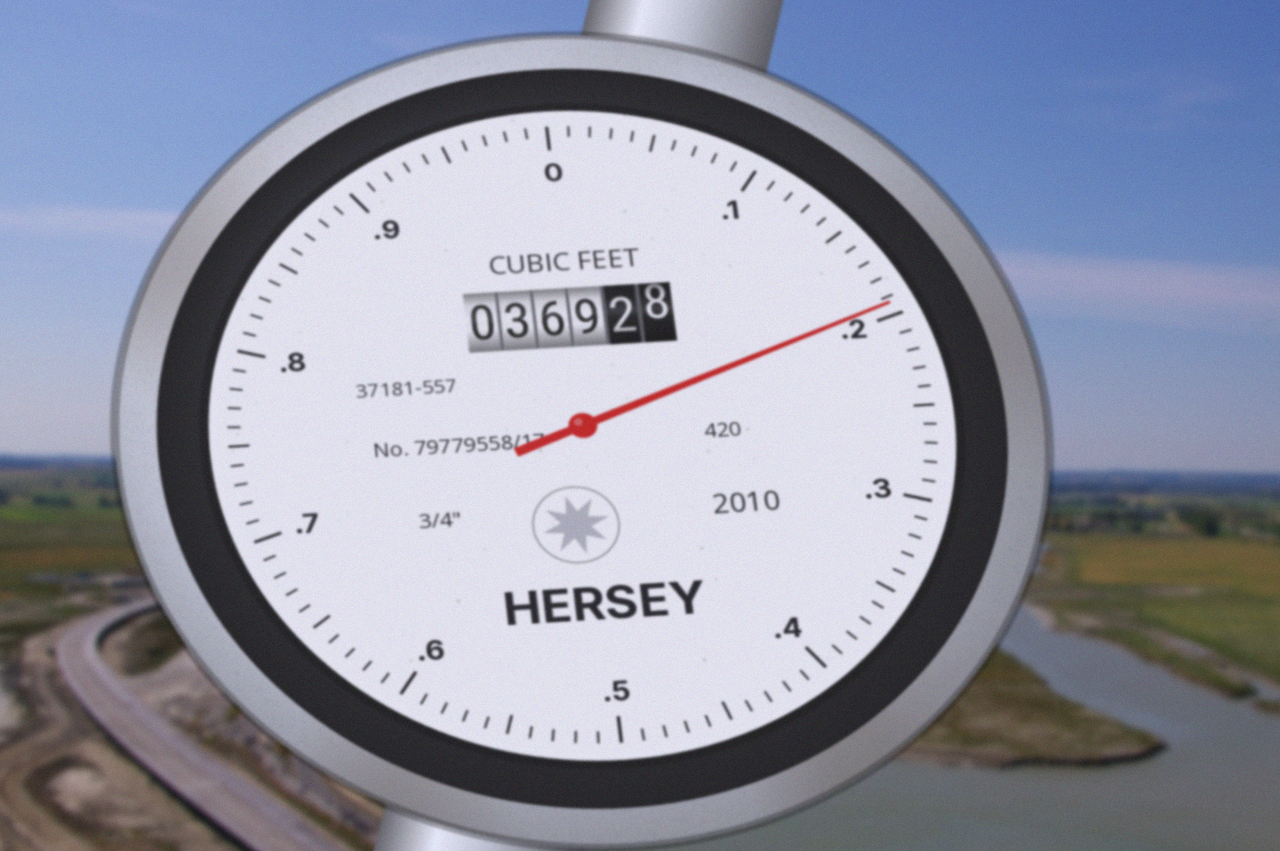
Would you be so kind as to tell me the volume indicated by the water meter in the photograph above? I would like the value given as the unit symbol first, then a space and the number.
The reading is ft³ 36928.19
